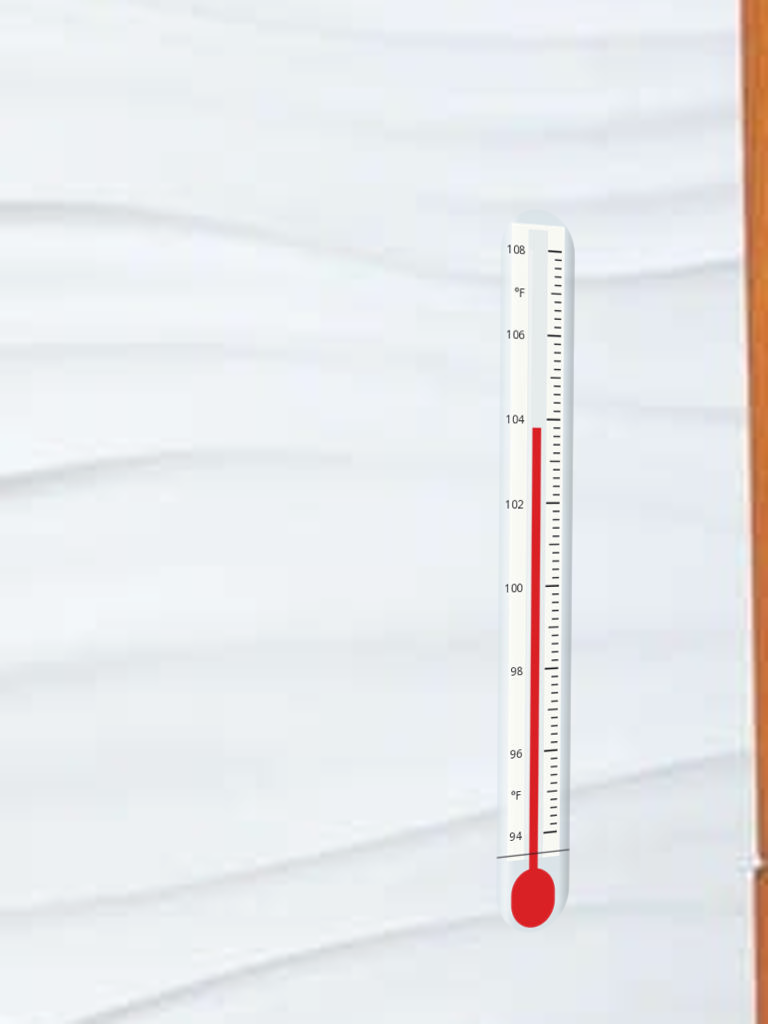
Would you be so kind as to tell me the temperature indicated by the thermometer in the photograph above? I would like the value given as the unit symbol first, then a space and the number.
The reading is °F 103.8
